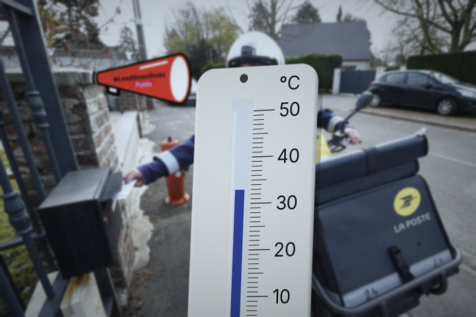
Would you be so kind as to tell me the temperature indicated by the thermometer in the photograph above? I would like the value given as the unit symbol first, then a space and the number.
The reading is °C 33
